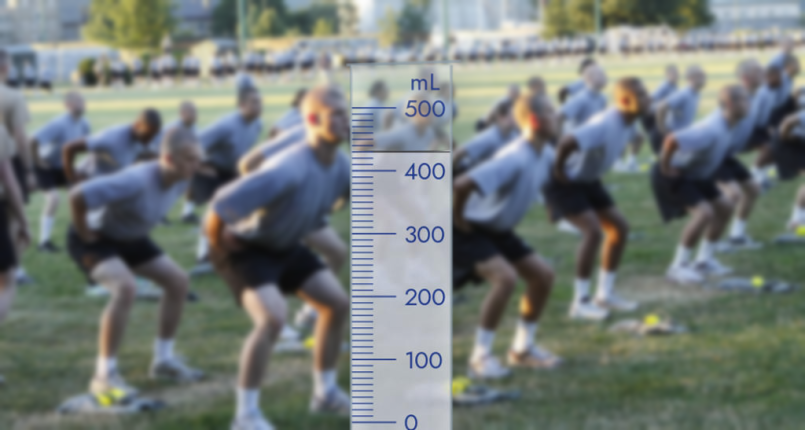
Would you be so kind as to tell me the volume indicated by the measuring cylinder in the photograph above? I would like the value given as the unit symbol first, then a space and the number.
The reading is mL 430
